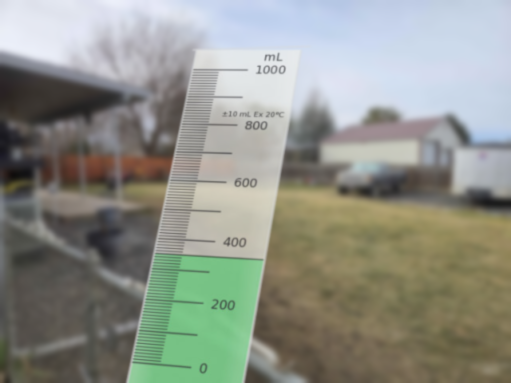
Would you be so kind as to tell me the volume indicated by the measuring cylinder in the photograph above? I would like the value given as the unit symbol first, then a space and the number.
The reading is mL 350
